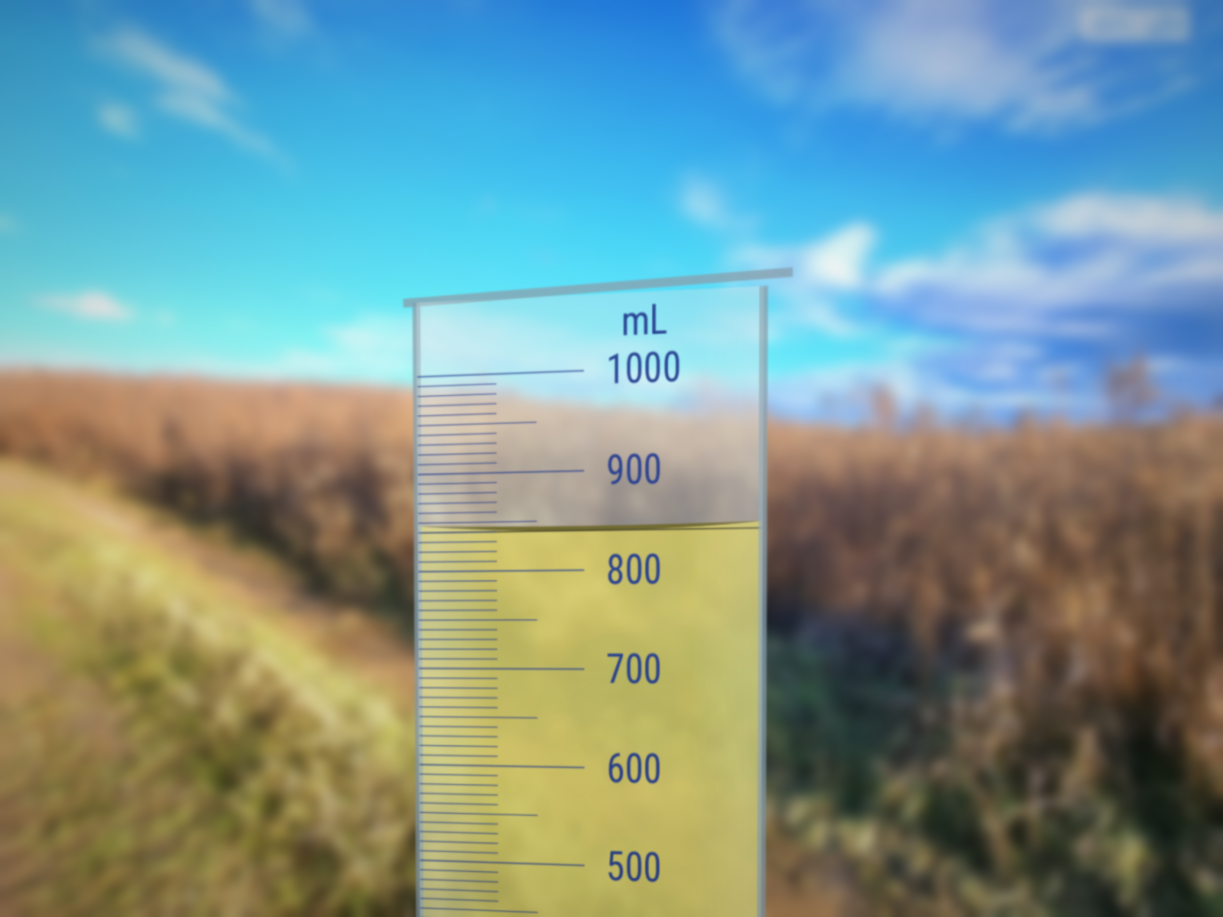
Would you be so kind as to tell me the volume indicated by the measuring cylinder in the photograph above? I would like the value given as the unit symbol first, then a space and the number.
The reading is mL 840
